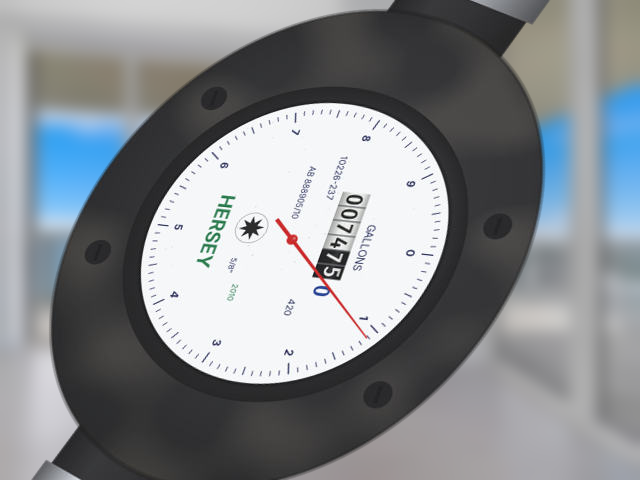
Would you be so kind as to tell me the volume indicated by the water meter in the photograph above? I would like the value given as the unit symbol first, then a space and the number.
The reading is gal 74751.1
